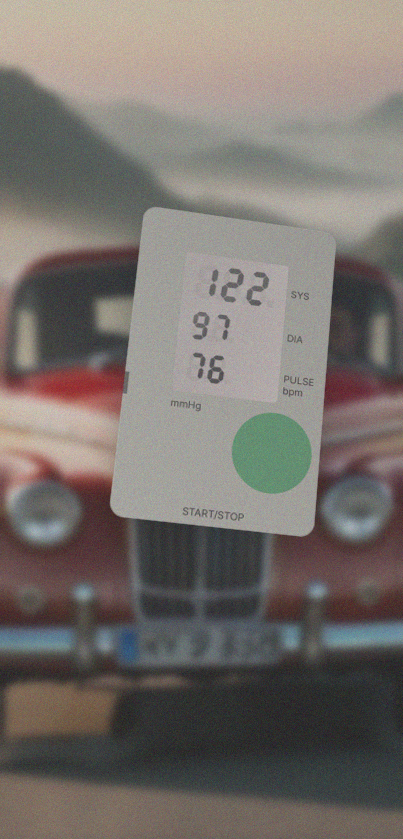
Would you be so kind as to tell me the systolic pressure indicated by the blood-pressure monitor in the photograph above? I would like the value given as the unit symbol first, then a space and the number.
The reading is mmHg 122
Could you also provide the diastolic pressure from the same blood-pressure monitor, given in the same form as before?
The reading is mmHg 97
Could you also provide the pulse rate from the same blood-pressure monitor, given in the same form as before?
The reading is bpm 76
